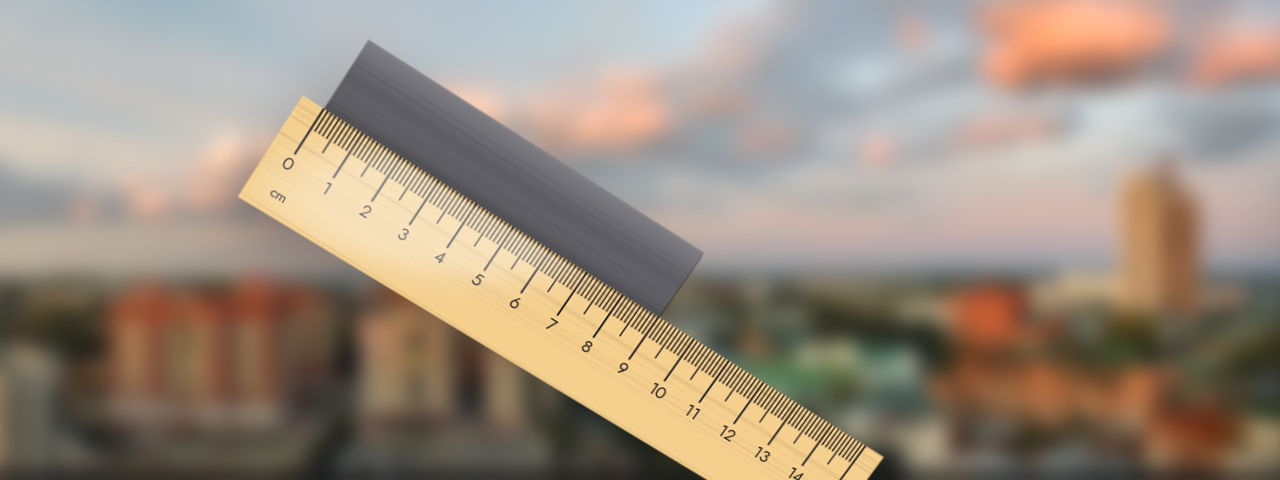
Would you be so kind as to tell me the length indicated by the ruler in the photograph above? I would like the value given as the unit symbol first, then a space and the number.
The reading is cm 9
